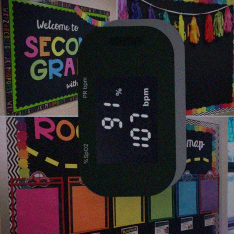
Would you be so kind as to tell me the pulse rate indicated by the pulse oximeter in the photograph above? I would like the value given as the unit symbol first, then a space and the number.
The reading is bpm 107
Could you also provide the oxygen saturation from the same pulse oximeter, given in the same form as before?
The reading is % 91
